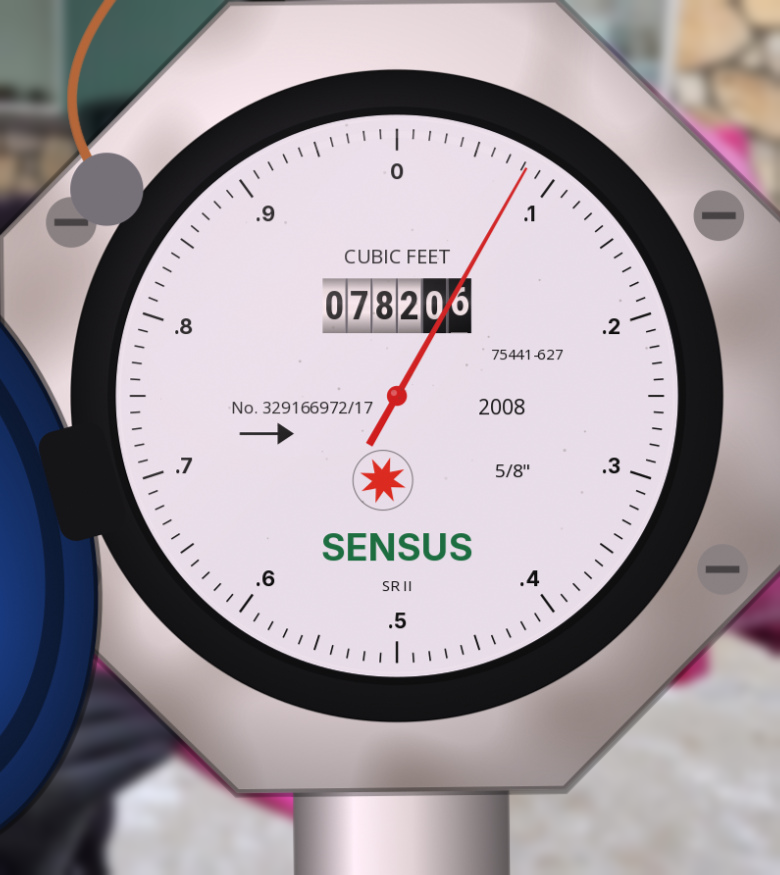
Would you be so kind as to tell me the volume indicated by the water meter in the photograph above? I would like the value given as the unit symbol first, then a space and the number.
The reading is ft³ 78206.08
